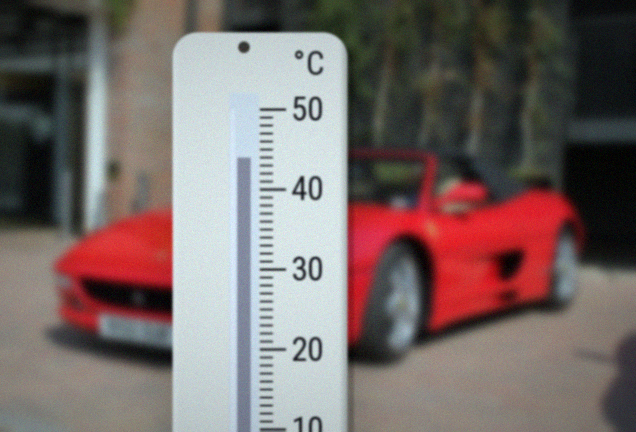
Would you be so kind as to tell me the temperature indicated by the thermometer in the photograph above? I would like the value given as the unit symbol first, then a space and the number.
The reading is °C 44
